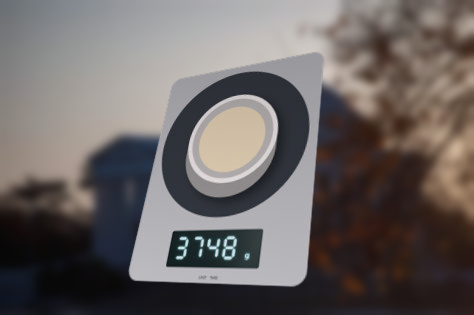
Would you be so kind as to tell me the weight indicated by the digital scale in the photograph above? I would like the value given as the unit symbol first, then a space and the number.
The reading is g 3748
